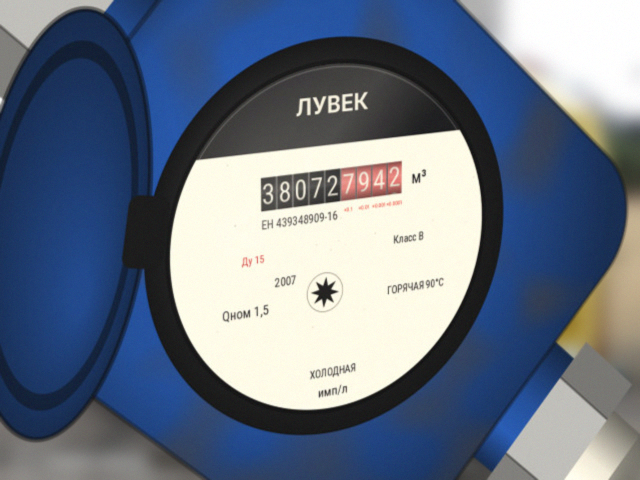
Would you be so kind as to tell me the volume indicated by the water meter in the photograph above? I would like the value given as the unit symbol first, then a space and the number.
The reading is m³ 38072.7942
